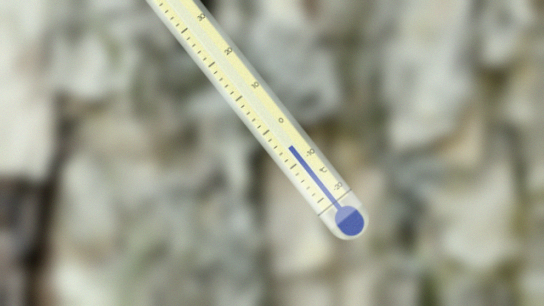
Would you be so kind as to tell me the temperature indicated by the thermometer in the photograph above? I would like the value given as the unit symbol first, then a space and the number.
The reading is °C -6
